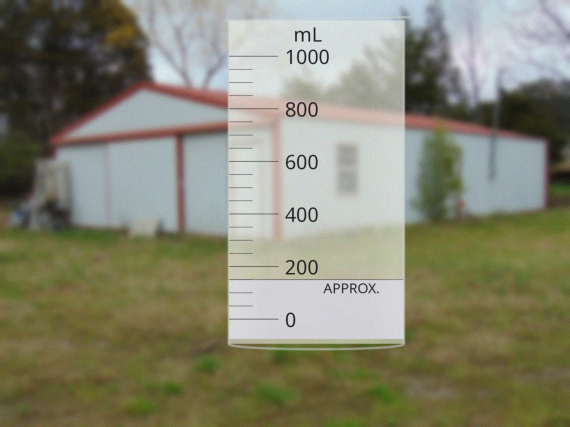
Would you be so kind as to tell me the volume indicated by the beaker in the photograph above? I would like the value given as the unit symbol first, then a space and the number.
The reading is mL 150
